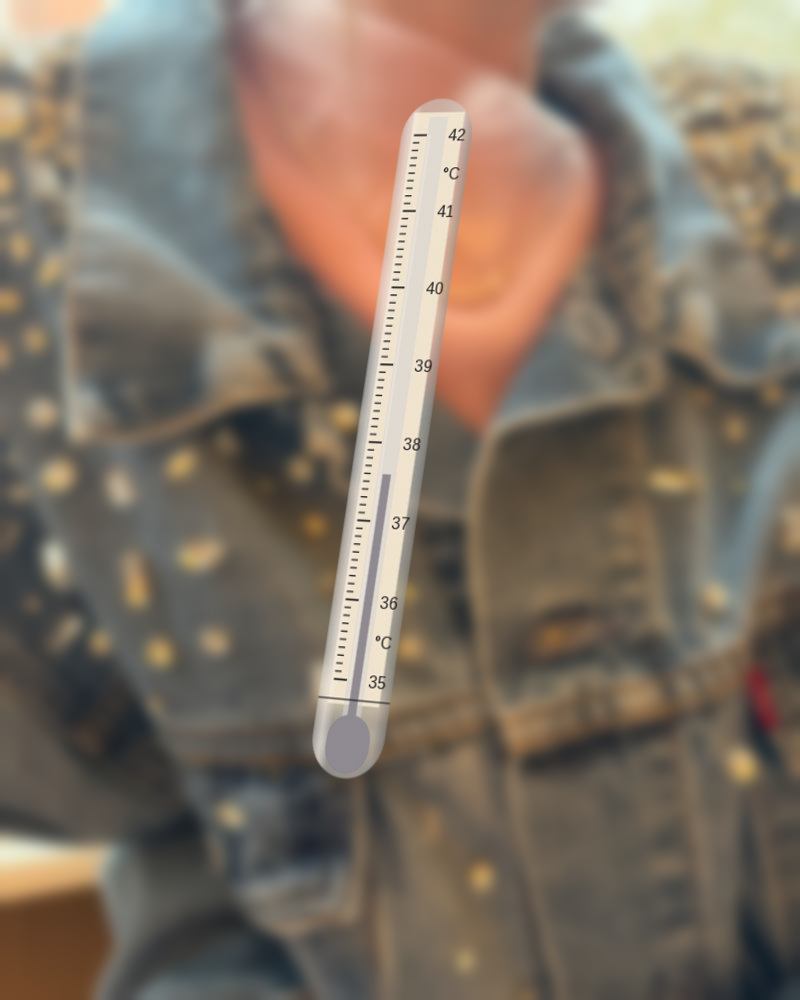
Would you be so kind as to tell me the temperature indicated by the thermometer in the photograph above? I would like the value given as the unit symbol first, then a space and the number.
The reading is °C 37.6
